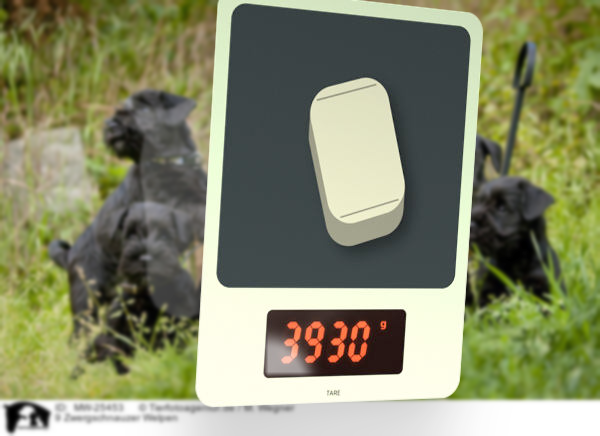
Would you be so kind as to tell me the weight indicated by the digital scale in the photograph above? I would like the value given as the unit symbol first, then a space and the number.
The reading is g 3930
